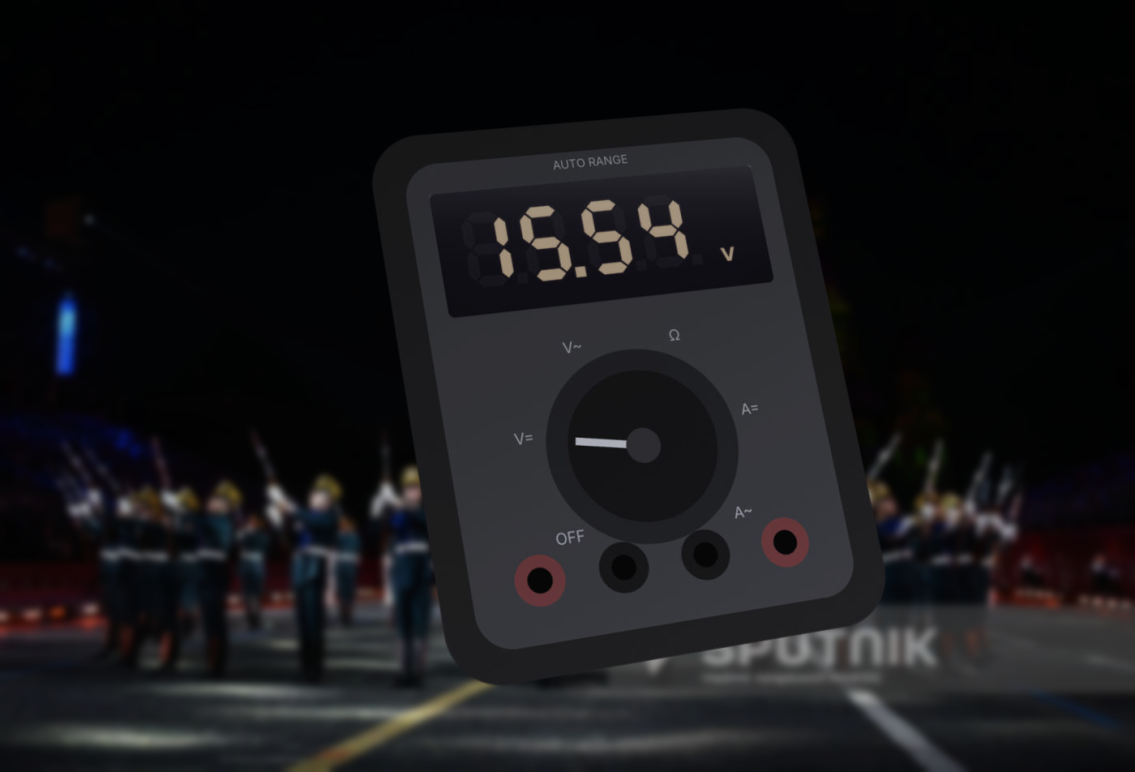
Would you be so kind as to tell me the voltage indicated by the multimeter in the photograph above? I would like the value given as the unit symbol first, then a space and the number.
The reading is V 15.54
